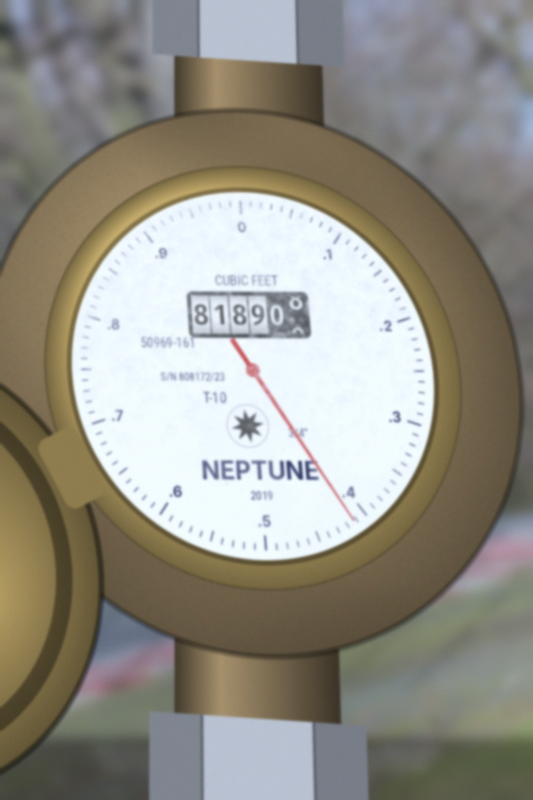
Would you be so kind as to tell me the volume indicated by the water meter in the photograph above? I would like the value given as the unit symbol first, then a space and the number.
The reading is ft³ 818908.41
